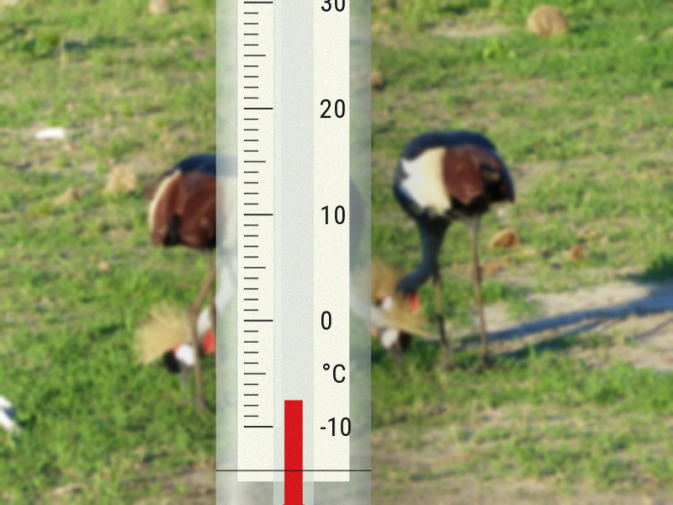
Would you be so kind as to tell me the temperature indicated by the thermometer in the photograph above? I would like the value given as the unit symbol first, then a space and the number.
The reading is °C -7.5
